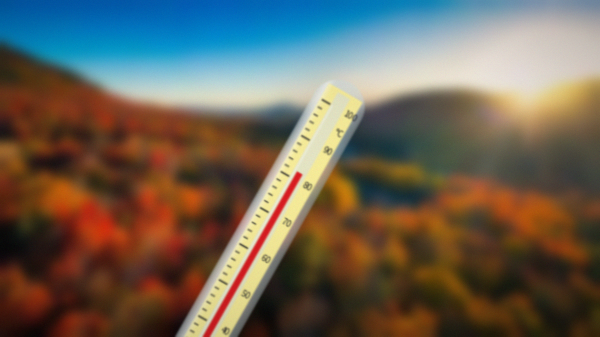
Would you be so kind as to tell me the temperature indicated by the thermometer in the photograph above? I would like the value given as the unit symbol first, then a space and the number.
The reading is °C 82
